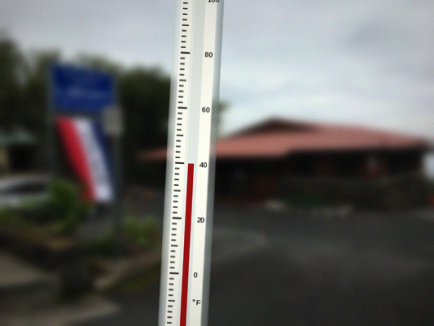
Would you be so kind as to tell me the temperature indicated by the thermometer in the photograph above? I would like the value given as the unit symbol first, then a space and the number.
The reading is °F 40
